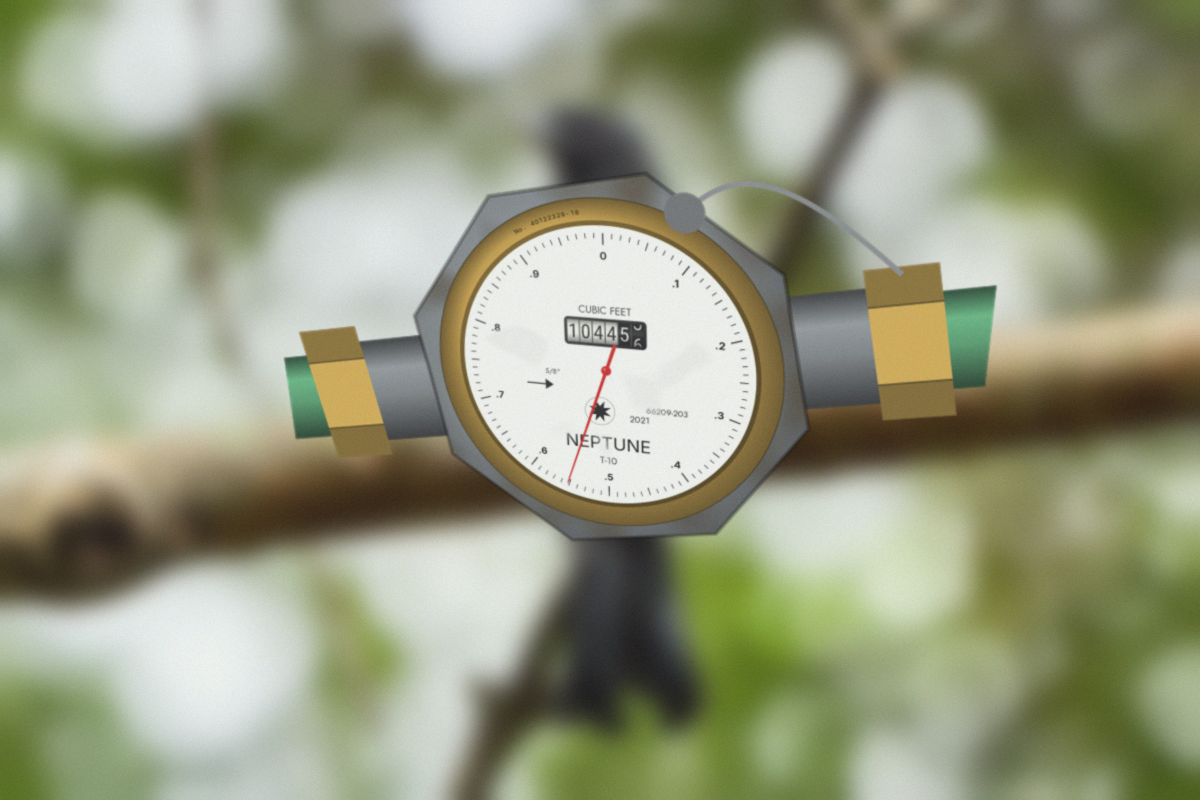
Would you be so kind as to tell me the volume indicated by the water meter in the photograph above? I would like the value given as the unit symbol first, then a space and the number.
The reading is ft³ 104455.55
